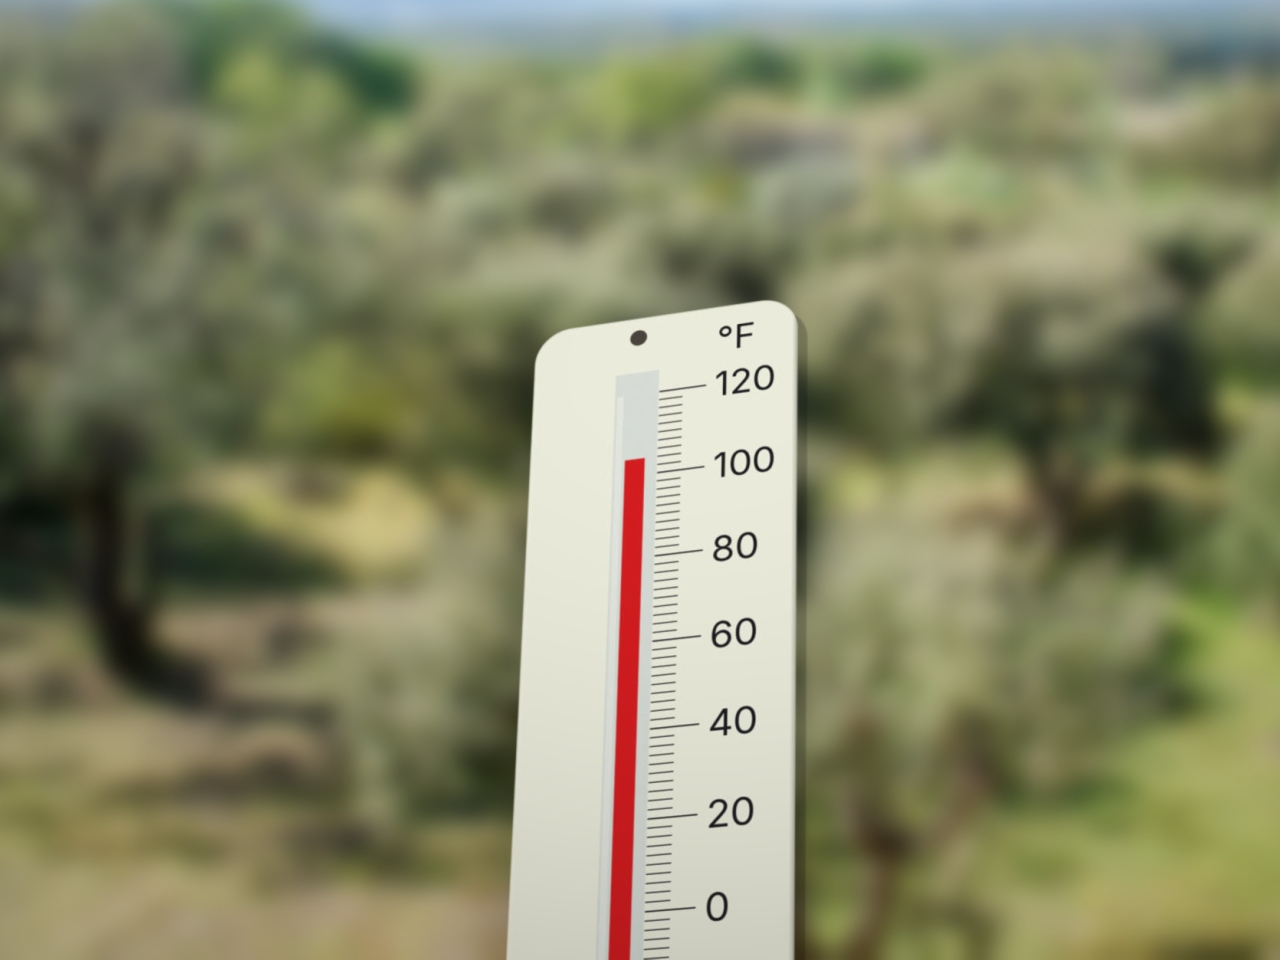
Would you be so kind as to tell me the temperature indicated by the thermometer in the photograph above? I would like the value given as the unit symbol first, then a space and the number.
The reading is °F 104
